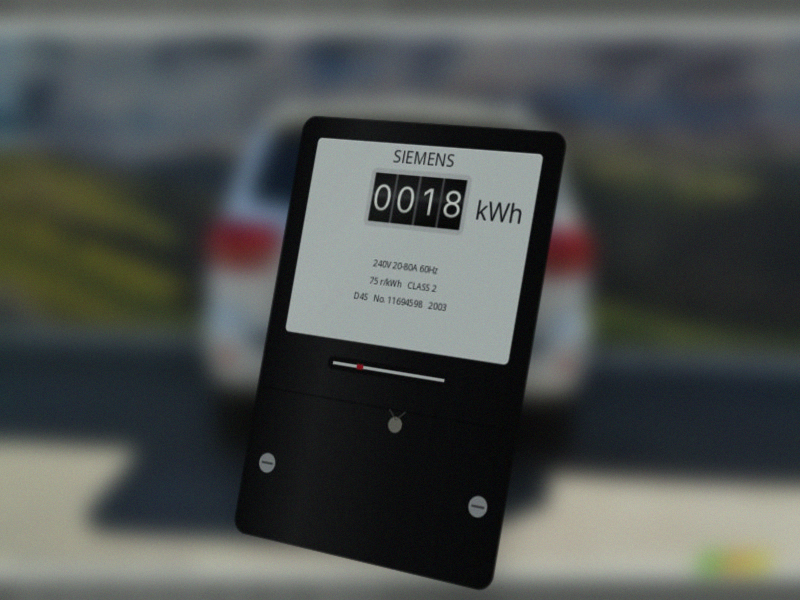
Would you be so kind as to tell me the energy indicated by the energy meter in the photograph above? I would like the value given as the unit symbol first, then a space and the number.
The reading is kWh 18
